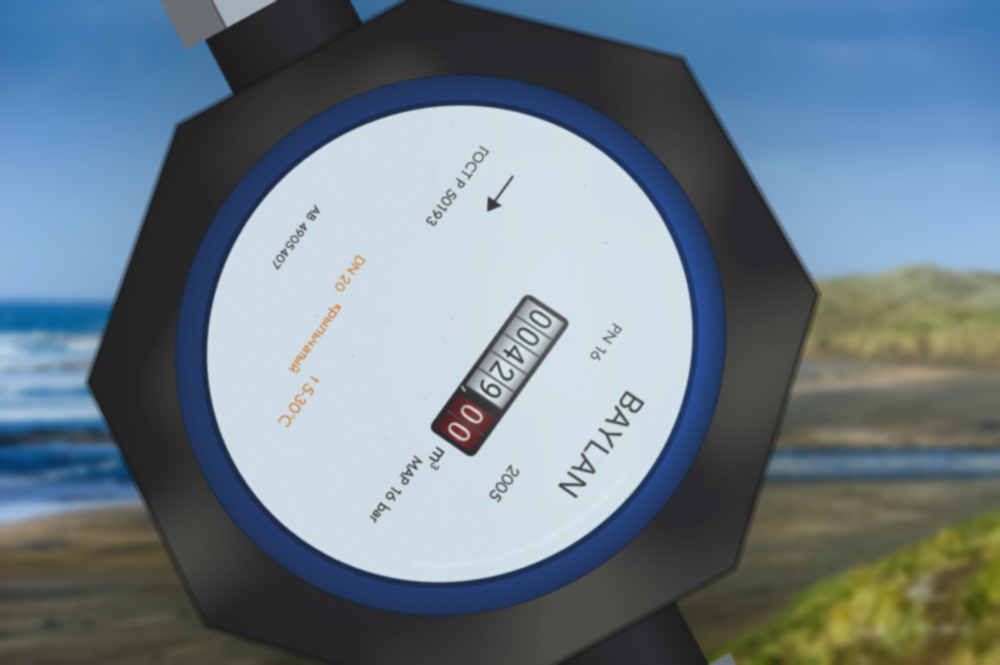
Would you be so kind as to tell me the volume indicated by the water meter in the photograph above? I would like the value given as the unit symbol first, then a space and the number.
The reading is m³ 429.00
